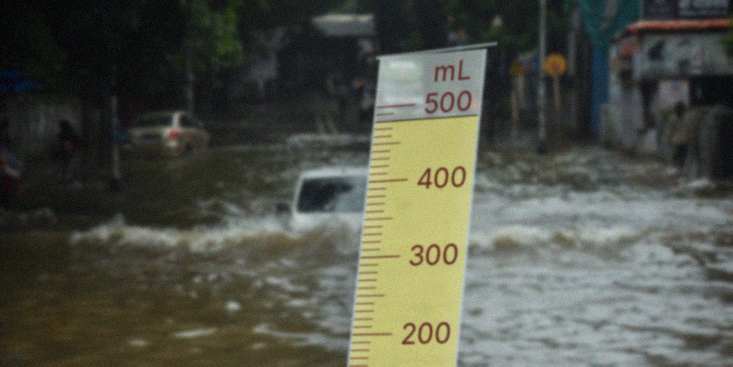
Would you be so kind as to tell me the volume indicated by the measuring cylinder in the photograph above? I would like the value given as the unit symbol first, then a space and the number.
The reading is mL 480
